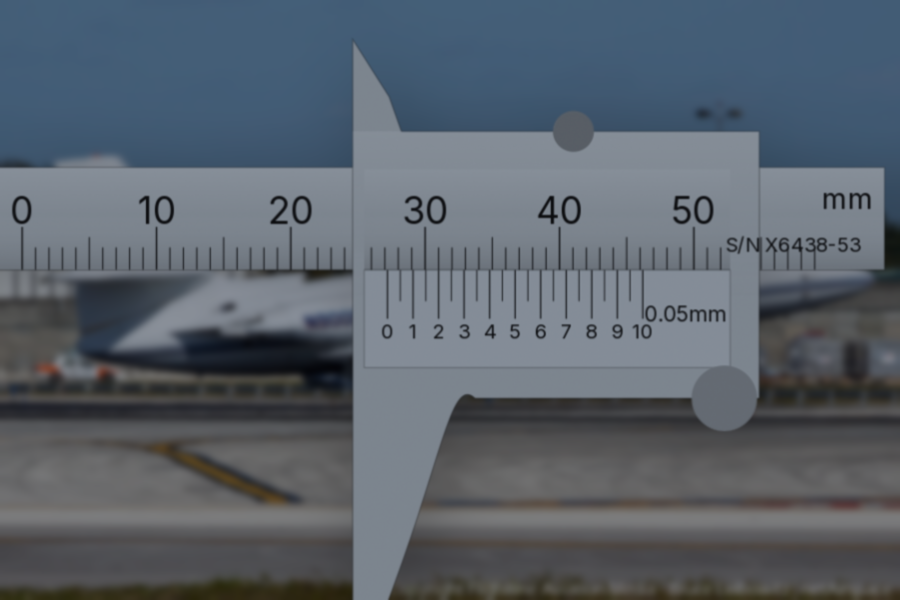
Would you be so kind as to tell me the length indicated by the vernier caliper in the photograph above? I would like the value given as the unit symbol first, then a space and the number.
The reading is mm 27.2
